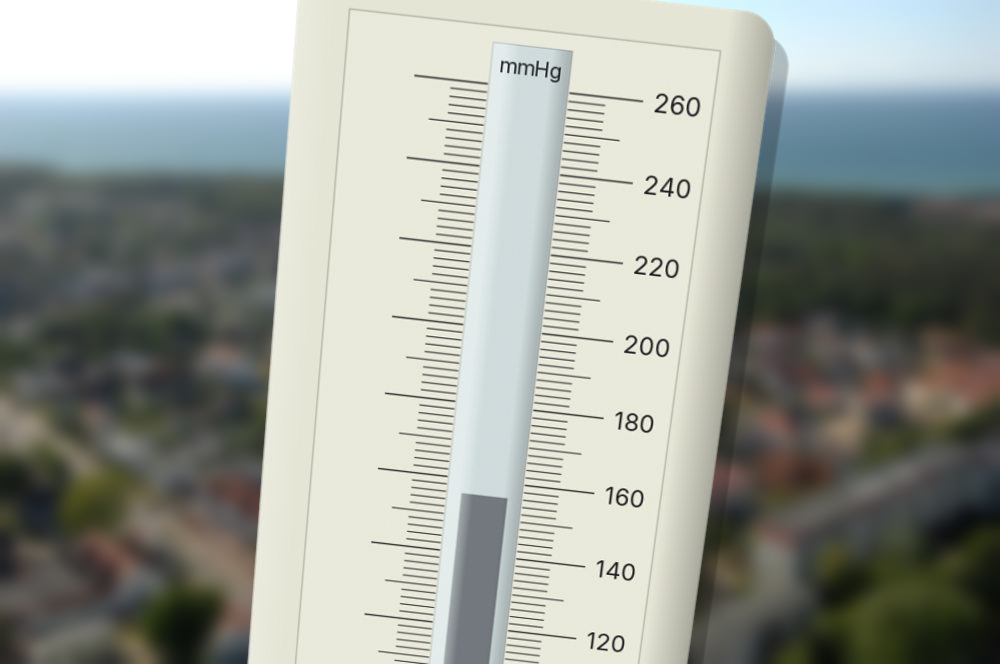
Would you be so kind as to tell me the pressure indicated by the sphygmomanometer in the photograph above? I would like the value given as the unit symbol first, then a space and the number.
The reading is mmHg 156
